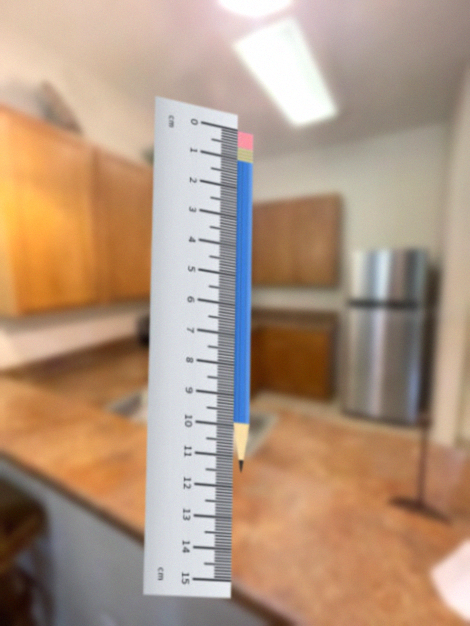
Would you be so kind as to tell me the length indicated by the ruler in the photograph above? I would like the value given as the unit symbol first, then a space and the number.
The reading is cm 11.5
